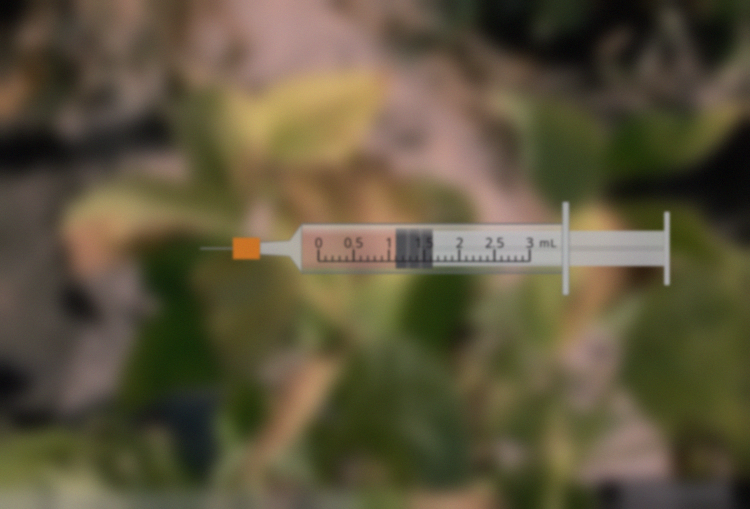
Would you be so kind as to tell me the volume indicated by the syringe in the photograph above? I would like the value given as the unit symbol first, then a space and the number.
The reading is mL 1.1
